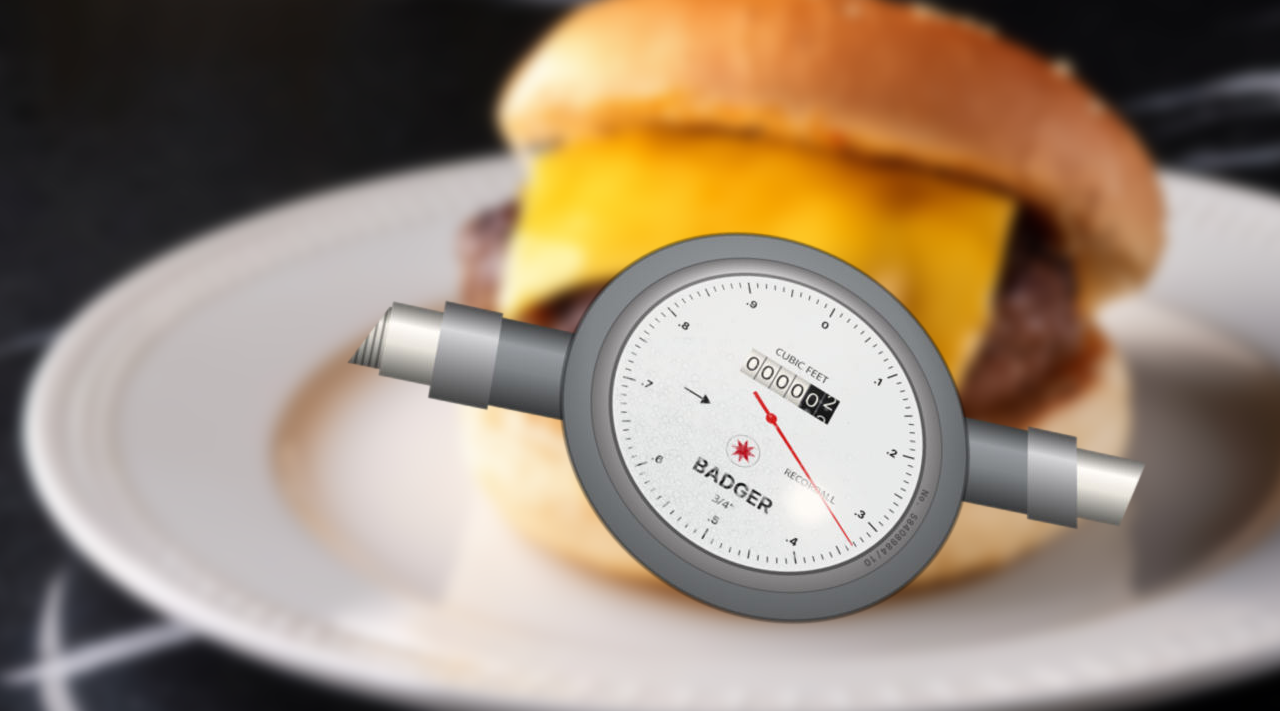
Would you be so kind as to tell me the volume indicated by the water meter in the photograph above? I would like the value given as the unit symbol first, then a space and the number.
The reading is ft³ 2.33
